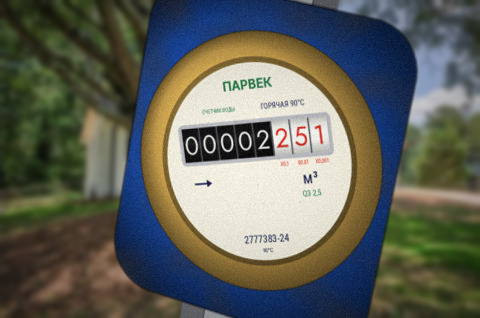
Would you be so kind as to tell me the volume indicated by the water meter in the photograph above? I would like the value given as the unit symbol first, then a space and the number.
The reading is m³ 2.251
